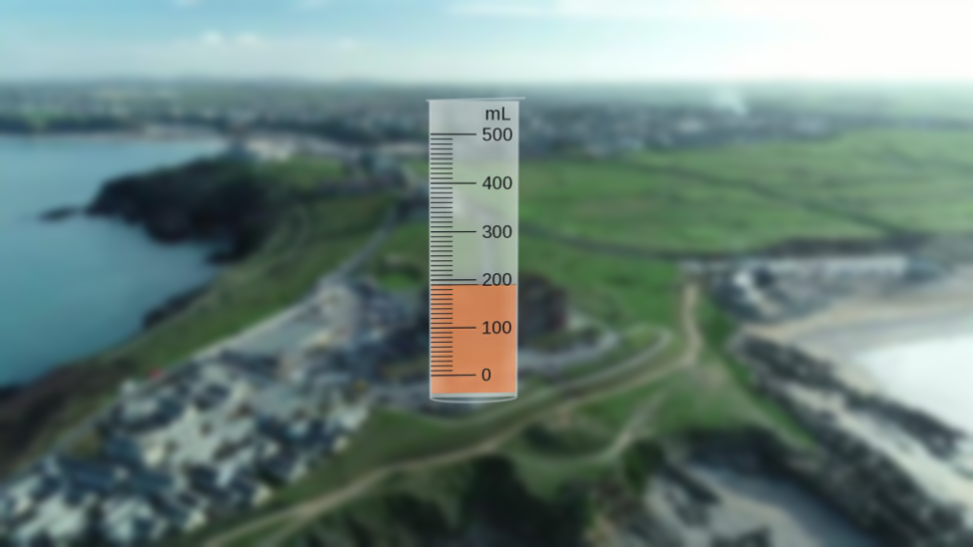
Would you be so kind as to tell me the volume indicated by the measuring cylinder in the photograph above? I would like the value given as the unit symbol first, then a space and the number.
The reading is mL 190
